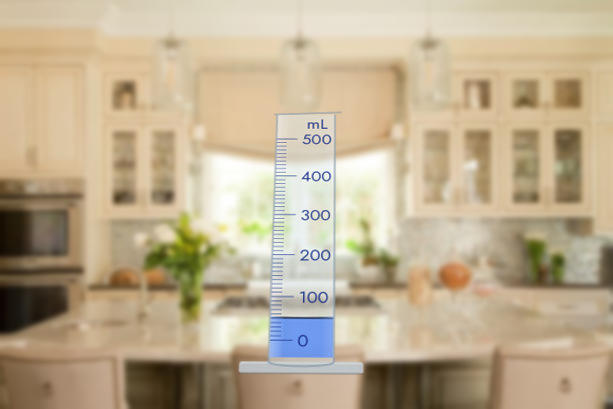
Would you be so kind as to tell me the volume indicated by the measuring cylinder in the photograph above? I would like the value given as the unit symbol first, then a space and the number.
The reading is mL 50
